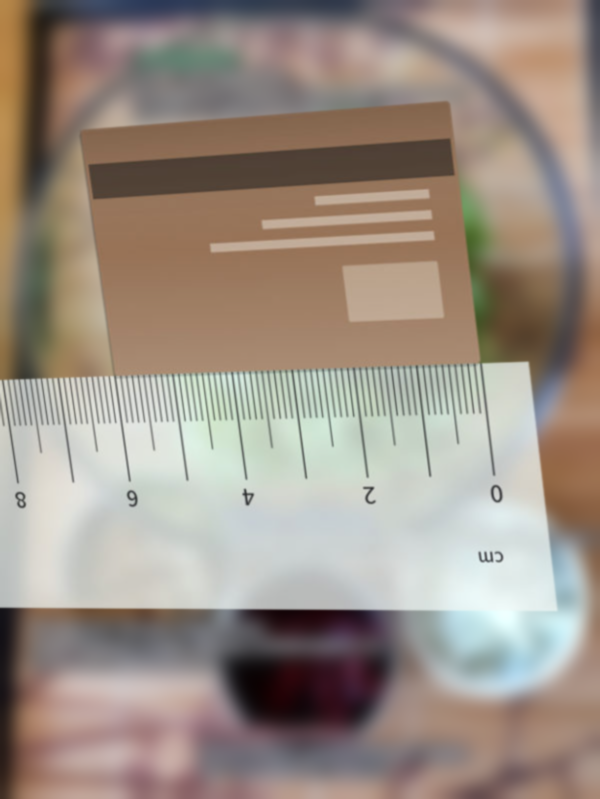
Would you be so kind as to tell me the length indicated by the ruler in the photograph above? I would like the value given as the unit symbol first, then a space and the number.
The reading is cm 6
